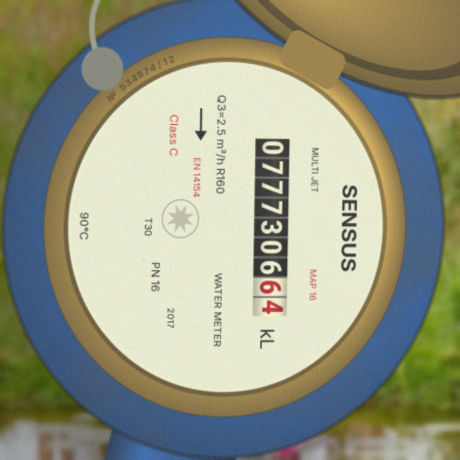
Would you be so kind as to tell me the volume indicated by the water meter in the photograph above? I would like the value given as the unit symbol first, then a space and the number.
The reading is kL 777306.64
